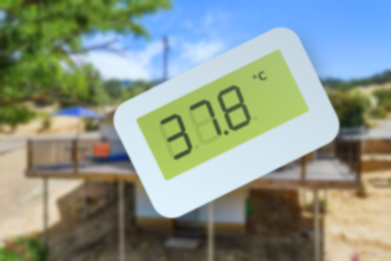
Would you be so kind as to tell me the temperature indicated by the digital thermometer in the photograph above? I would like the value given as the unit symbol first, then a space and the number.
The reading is °C 37.8
